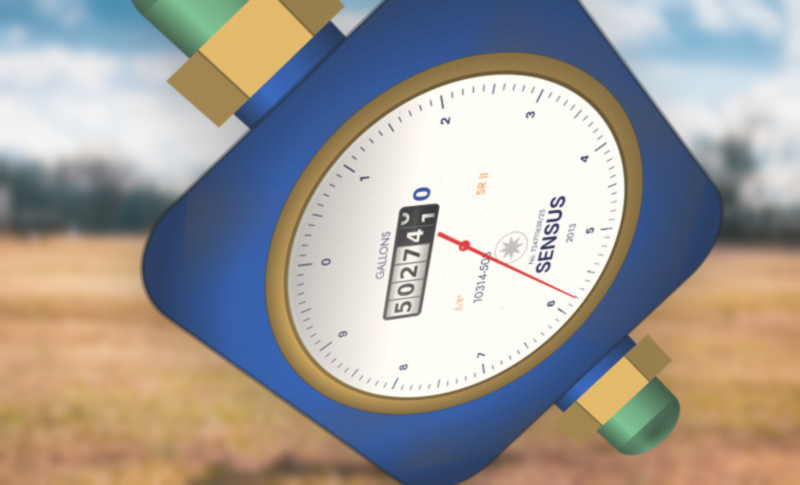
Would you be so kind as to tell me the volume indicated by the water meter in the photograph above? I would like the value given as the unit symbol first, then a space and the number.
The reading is gal 5027405.8
